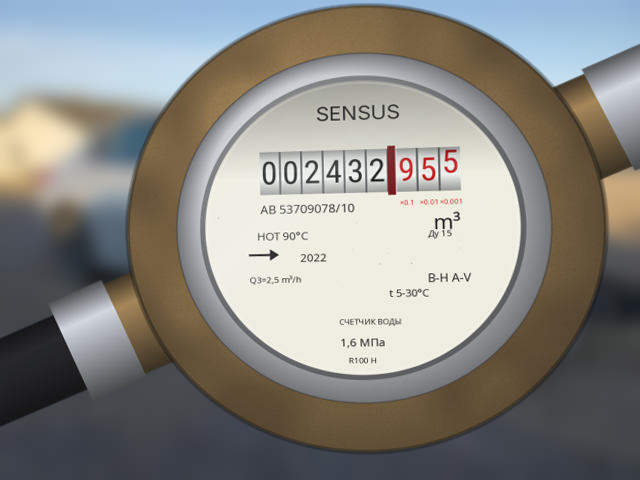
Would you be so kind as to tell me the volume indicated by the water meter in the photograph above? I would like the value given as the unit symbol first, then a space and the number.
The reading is m³ 2432.955
